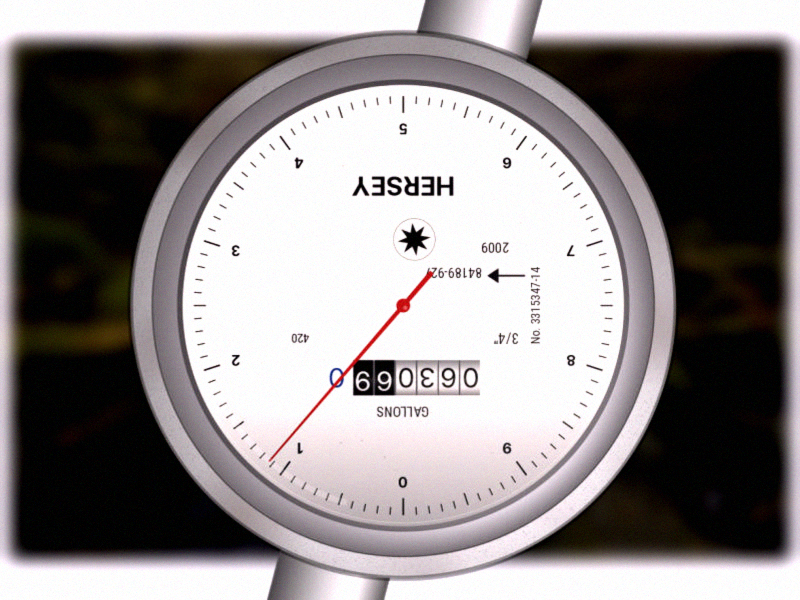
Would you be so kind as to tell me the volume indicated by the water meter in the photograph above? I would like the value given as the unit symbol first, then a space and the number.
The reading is gal 630691.1
